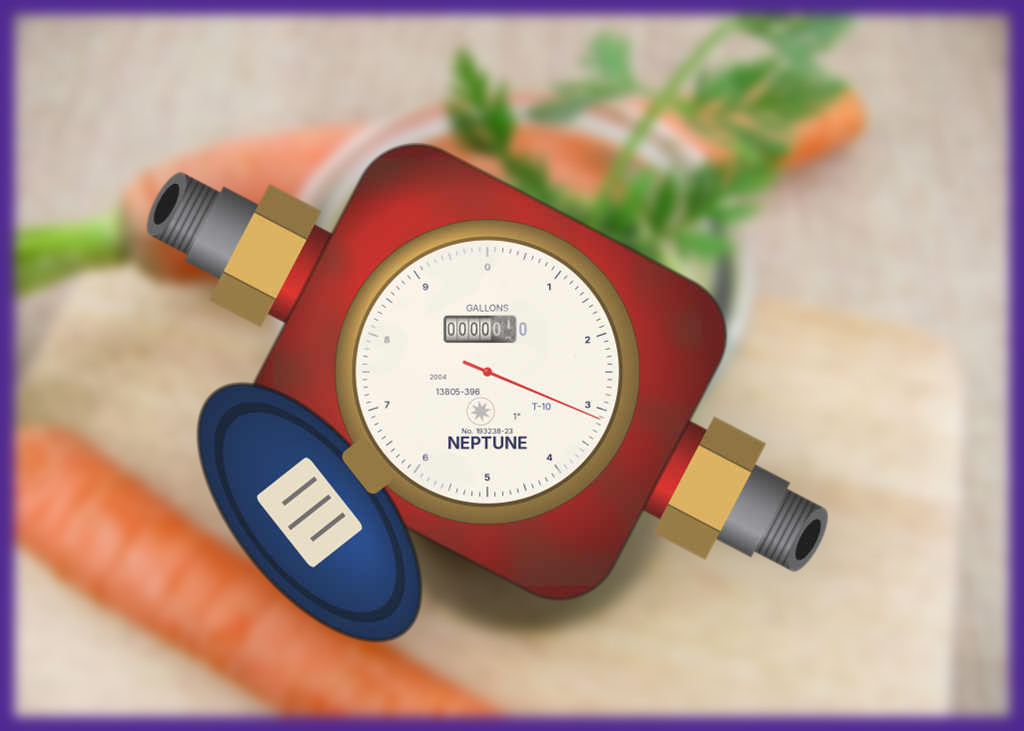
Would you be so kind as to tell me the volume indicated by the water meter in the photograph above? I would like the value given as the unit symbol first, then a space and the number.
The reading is gal 13.1
